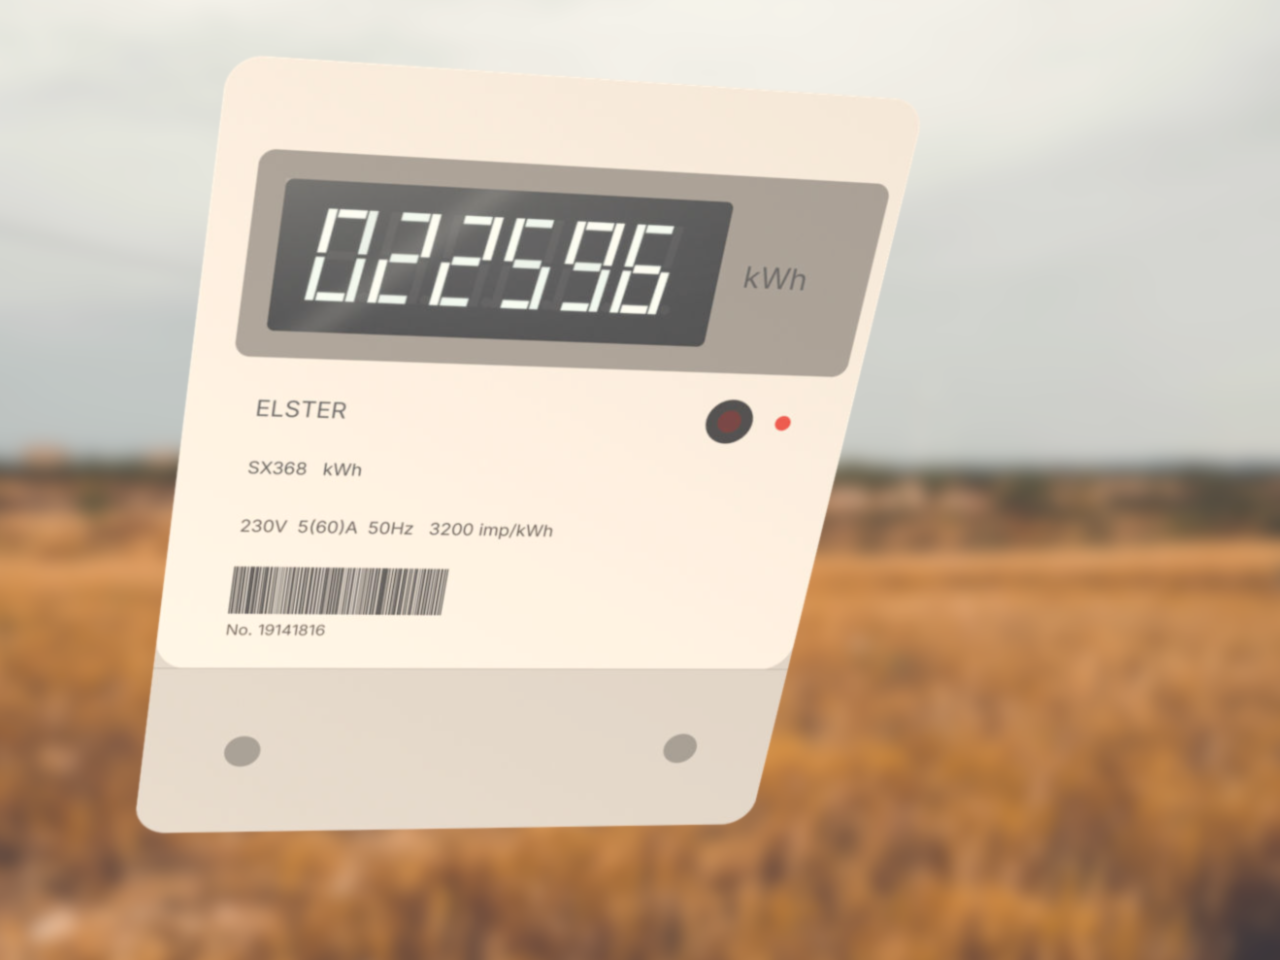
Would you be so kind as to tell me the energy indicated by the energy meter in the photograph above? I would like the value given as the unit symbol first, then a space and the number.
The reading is kWh 22596
